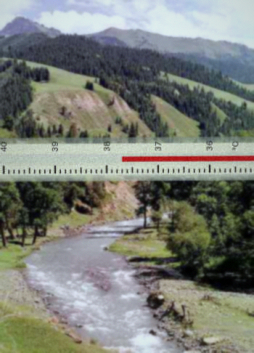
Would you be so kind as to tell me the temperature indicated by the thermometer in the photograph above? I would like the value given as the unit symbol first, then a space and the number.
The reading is °C 37.7
